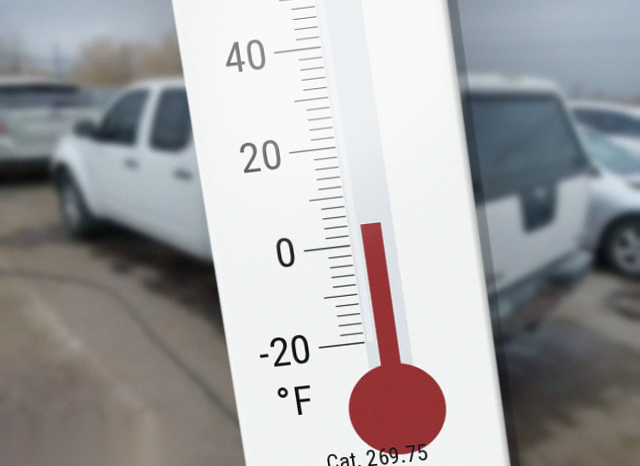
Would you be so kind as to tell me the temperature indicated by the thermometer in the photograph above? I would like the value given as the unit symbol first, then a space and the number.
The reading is °F 4
